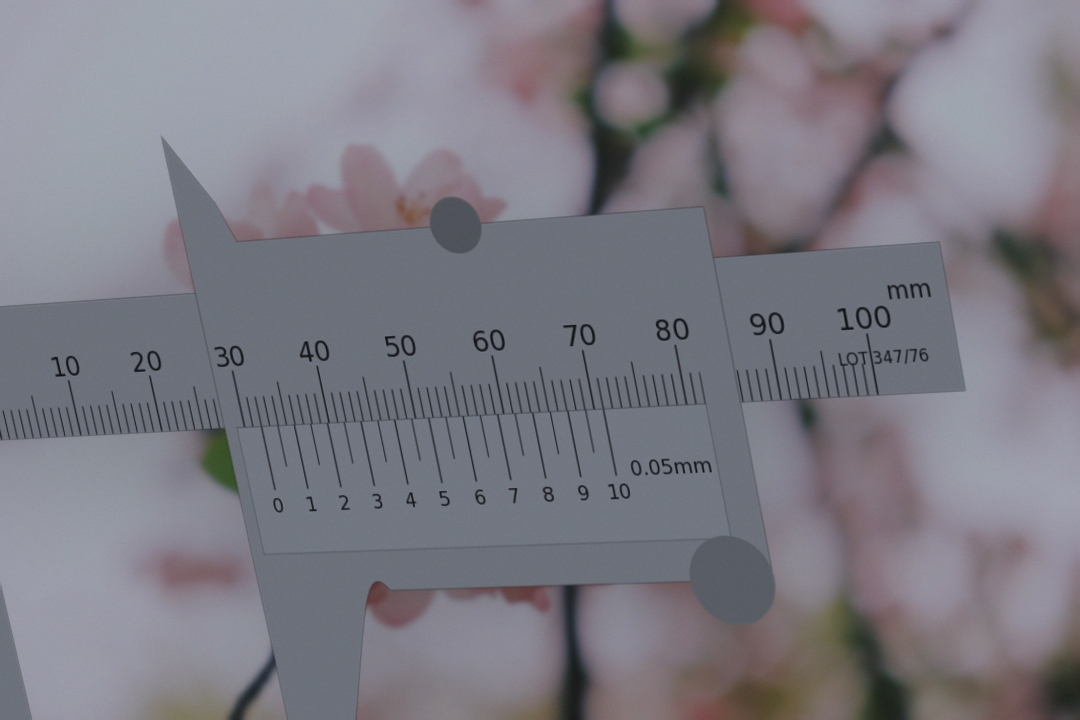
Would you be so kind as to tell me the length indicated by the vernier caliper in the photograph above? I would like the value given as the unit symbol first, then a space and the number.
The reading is mm 32.0
